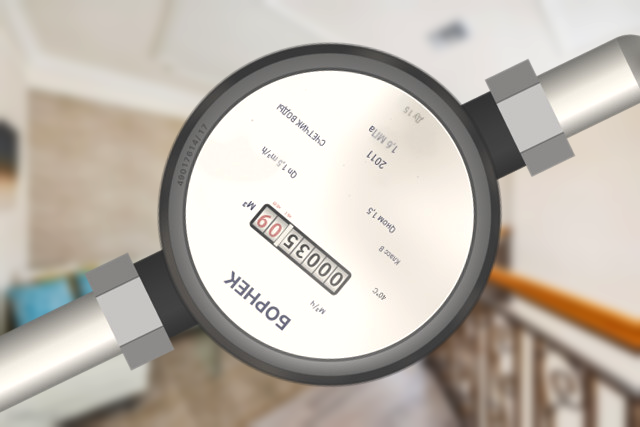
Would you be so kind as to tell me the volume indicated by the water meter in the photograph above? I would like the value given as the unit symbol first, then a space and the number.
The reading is m³ 35.09
